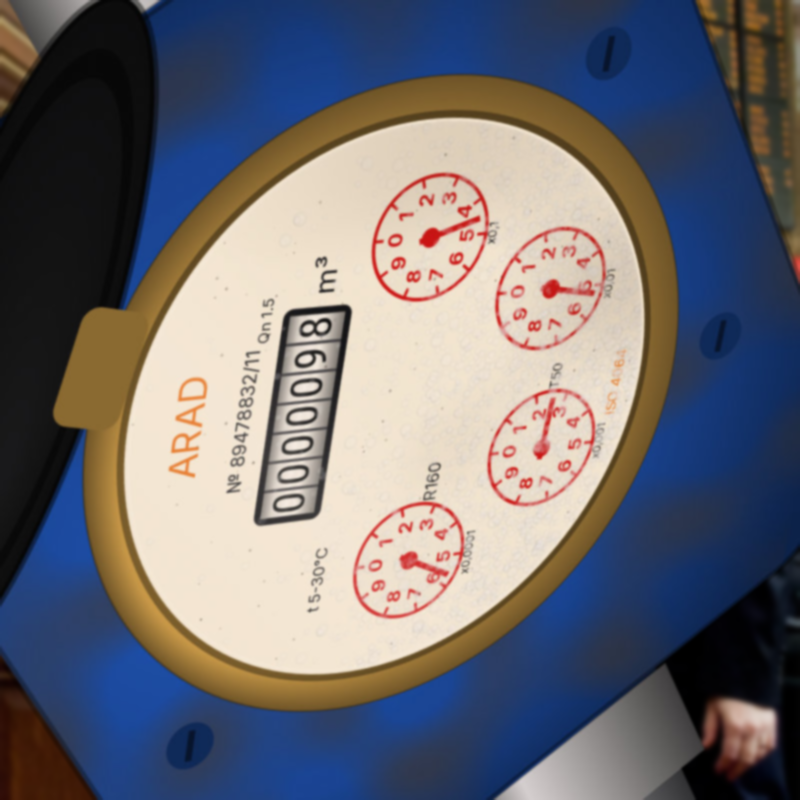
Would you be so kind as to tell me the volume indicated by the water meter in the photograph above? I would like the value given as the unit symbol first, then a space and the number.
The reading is m³ 98.4525
